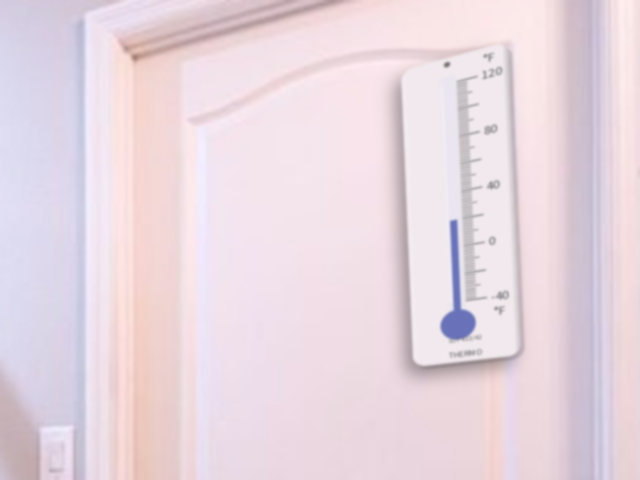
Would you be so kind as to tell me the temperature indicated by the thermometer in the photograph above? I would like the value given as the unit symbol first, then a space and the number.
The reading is °F 20
